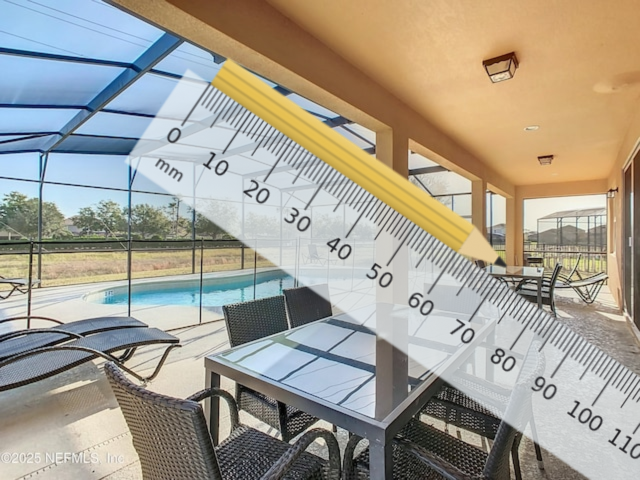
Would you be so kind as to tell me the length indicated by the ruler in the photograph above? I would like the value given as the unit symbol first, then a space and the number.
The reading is mm 70
